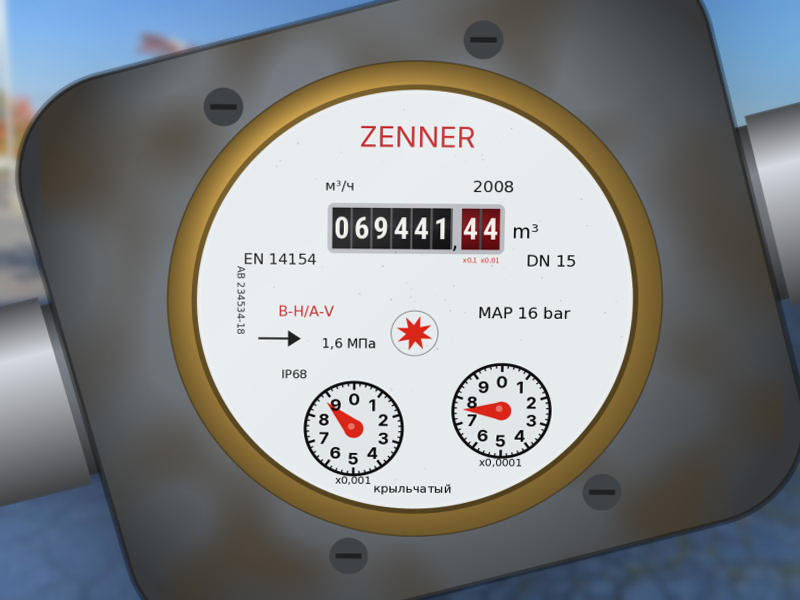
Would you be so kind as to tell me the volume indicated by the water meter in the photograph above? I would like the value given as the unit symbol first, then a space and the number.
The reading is m³ 69441.4487
